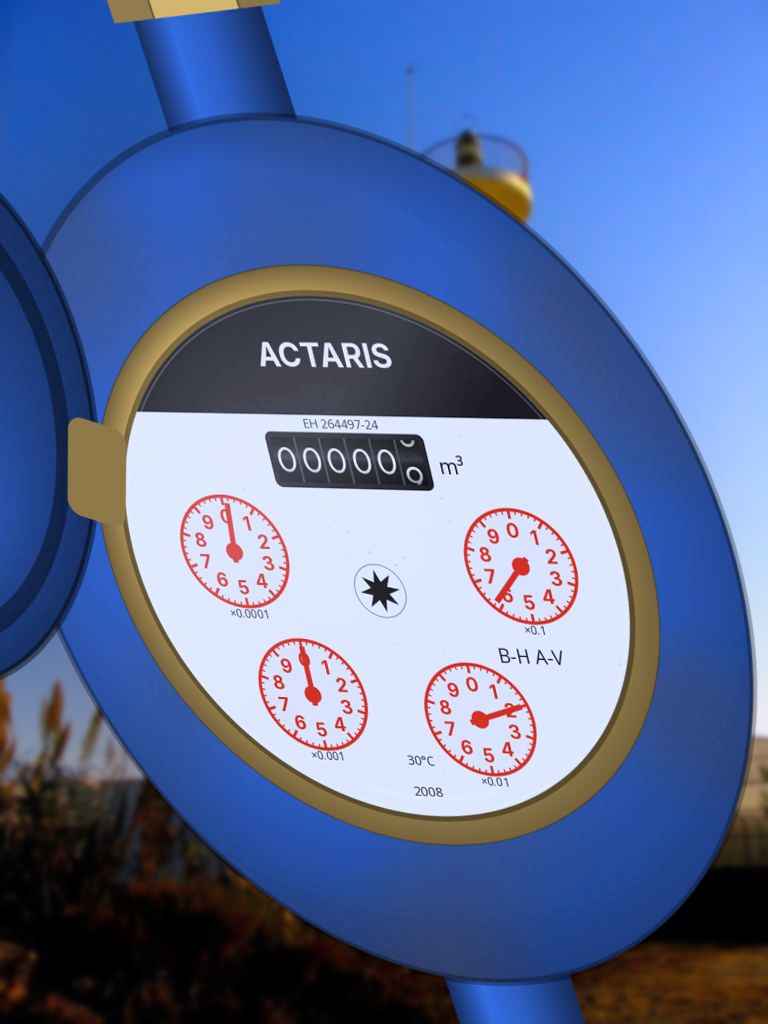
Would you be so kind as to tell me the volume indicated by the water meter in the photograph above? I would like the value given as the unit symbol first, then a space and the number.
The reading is m³ 8.6200
